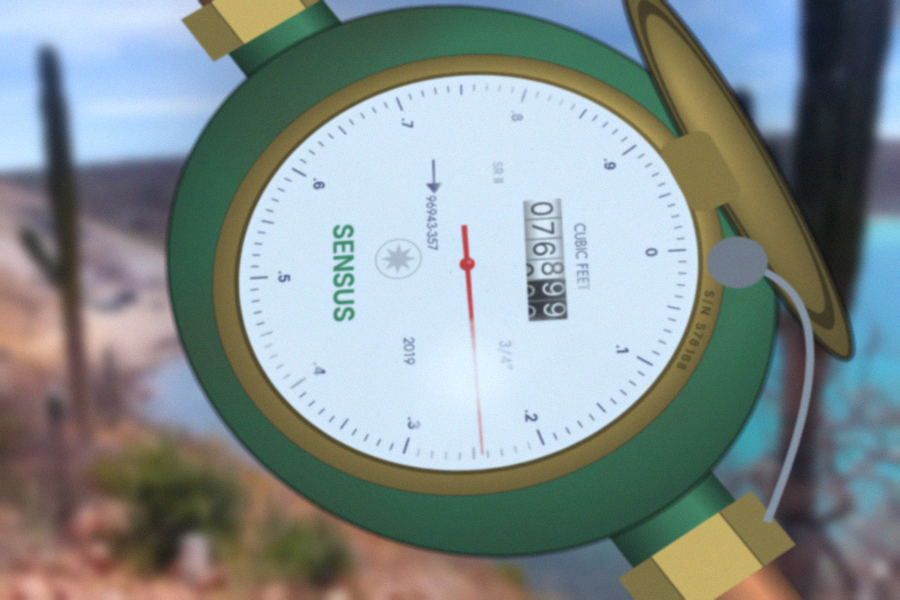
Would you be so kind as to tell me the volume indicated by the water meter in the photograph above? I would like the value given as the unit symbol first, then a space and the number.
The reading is ft³ 76899.24
